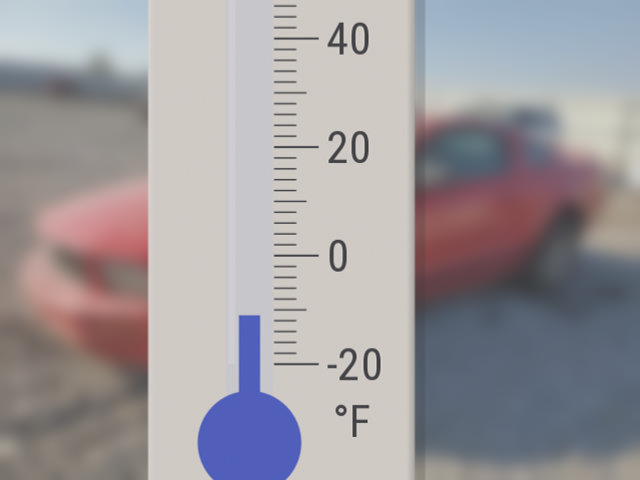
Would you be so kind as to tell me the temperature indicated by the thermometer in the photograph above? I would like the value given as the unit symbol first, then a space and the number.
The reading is °F -11
